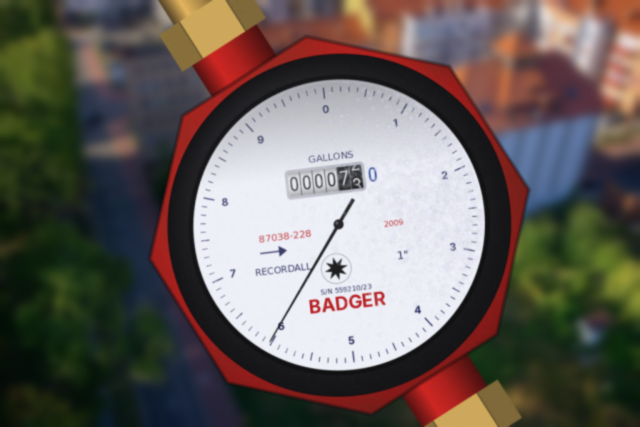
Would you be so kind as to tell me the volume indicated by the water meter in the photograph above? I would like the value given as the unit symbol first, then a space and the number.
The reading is gal 726.0
